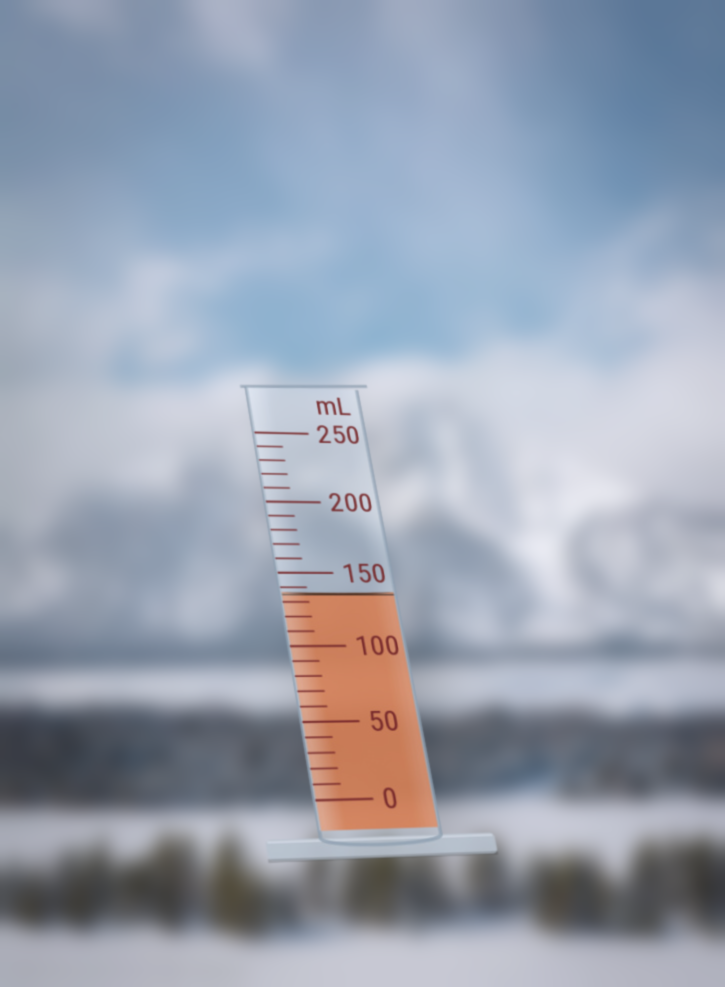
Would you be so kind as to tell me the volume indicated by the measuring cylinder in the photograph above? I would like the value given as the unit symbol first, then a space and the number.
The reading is mL 135
